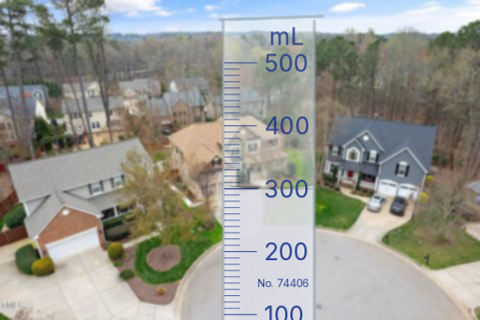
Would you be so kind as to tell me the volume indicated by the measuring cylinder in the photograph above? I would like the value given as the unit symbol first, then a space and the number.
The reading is mL 300
